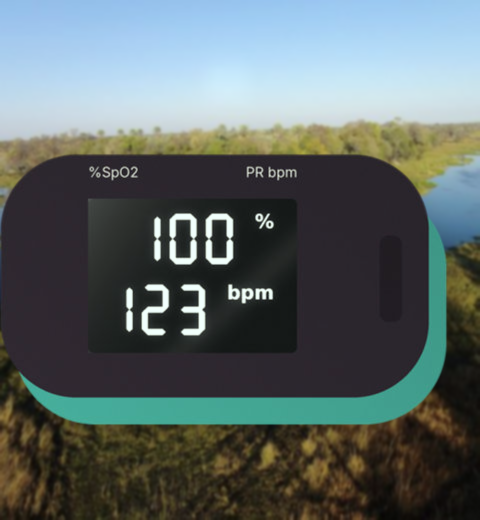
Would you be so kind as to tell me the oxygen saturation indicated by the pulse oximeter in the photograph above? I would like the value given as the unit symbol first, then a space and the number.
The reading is % 100
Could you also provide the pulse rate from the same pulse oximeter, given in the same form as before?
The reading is bpm 123
